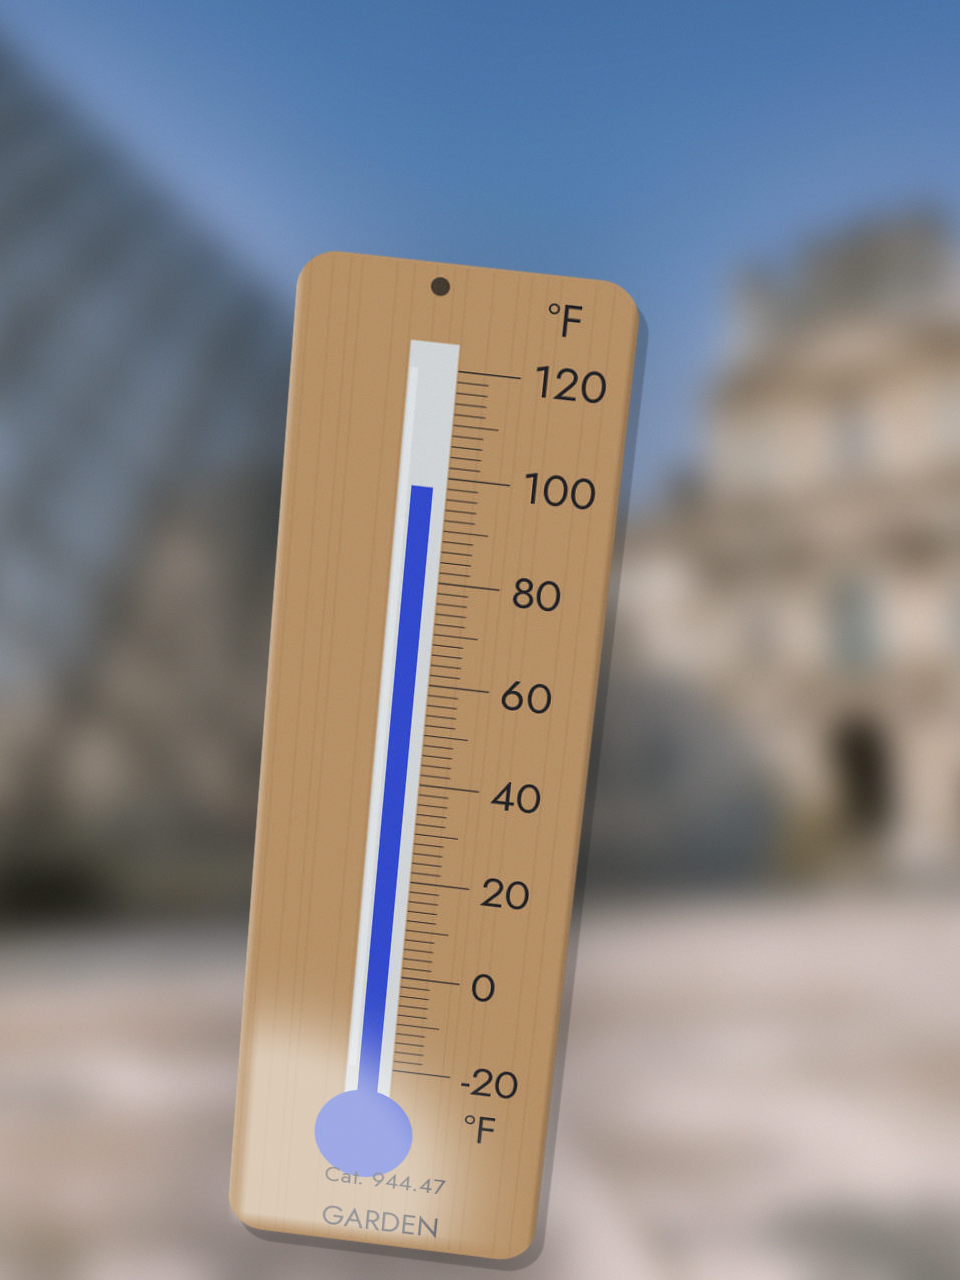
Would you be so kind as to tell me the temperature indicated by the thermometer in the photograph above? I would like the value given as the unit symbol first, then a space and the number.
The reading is °F 98
